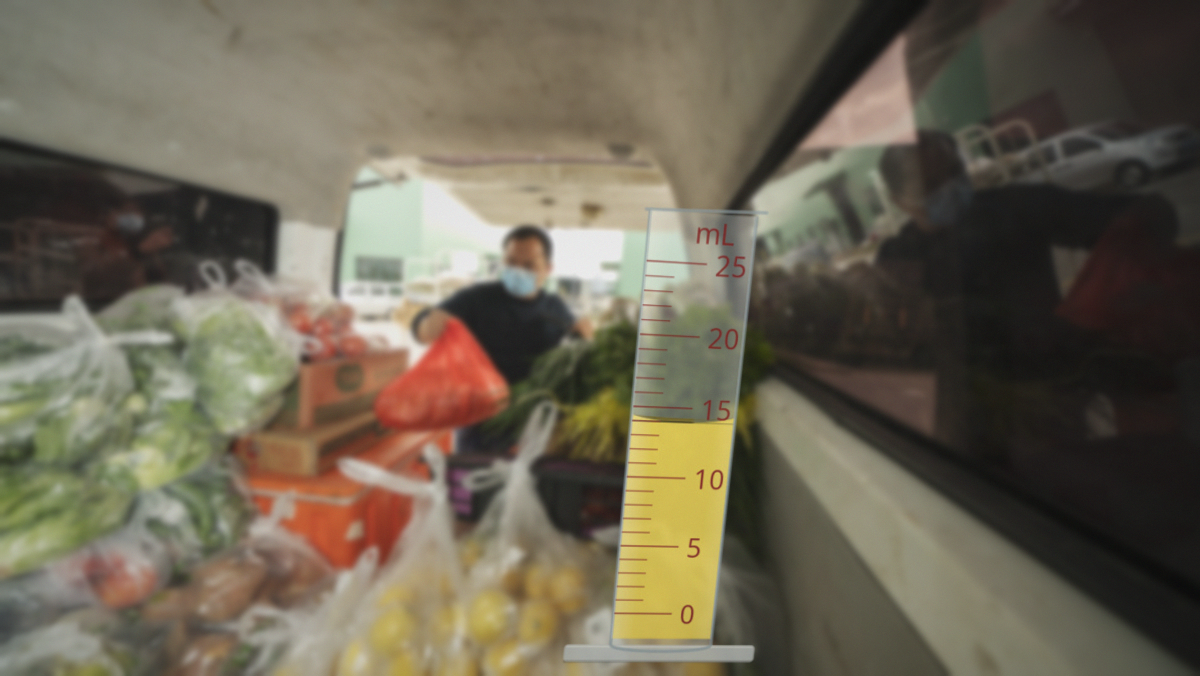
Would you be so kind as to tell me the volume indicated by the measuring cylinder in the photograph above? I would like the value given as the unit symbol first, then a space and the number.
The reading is mL 14
